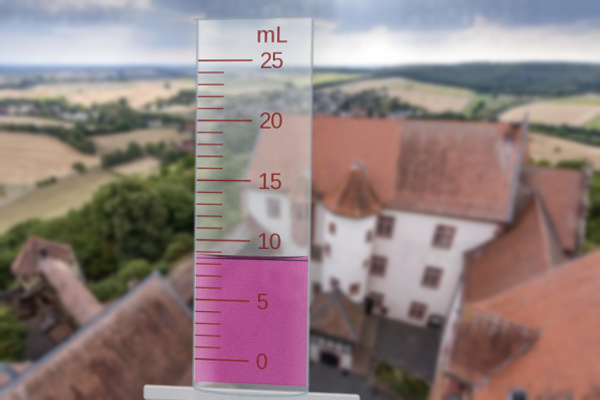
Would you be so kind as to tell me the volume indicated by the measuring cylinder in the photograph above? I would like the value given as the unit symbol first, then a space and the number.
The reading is mL 8.5
